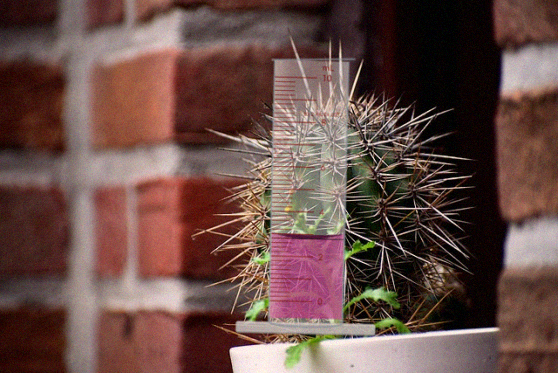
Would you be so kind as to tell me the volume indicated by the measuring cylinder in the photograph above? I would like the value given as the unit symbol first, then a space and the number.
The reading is mL 2.8
